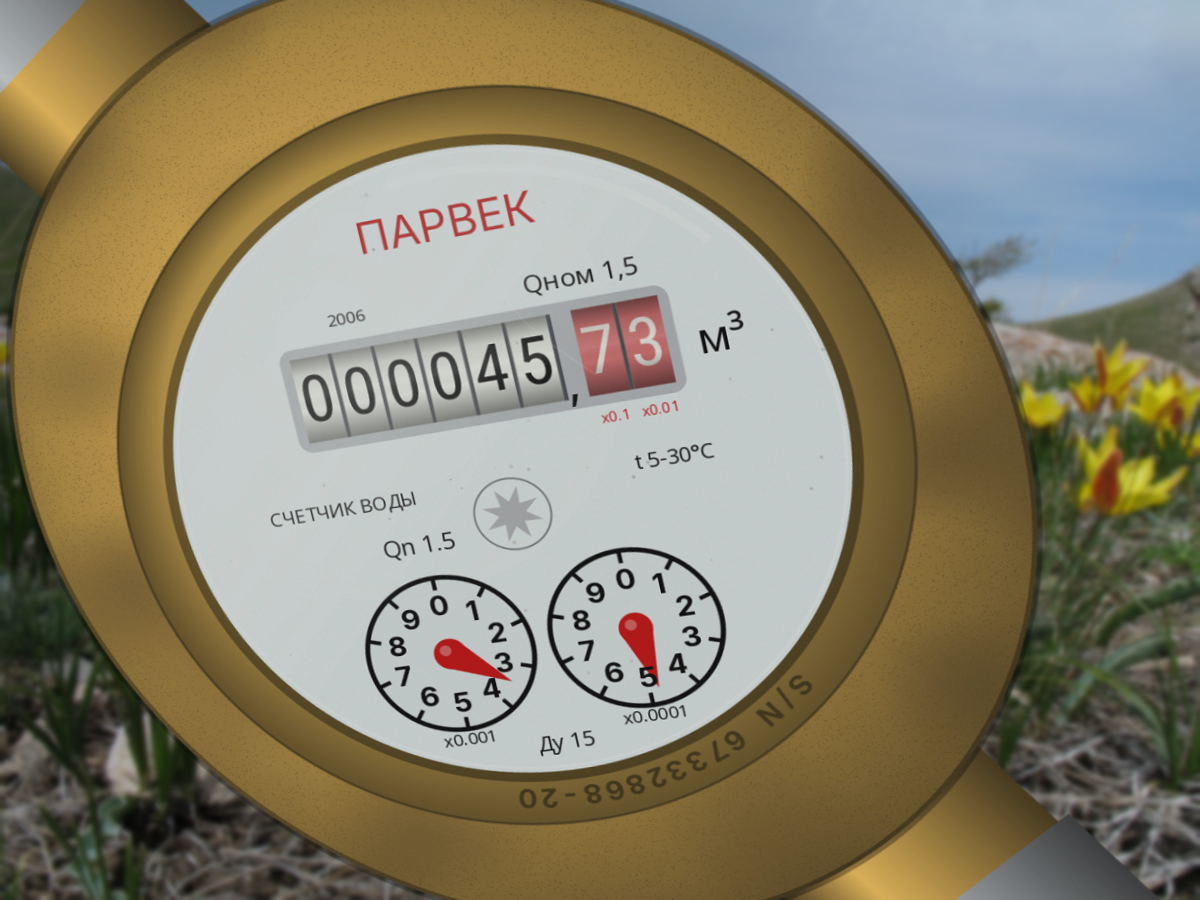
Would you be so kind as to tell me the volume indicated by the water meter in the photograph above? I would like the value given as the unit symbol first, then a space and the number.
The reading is m³ 45.7334
